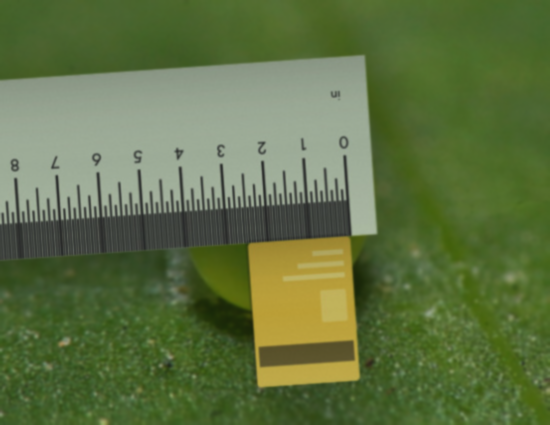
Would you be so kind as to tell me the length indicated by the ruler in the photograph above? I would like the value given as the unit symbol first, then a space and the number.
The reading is in 2.5
